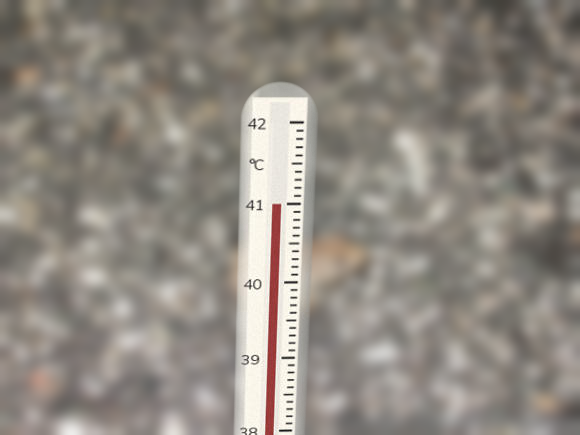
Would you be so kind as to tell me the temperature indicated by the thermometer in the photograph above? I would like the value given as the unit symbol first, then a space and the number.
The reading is °C 41
